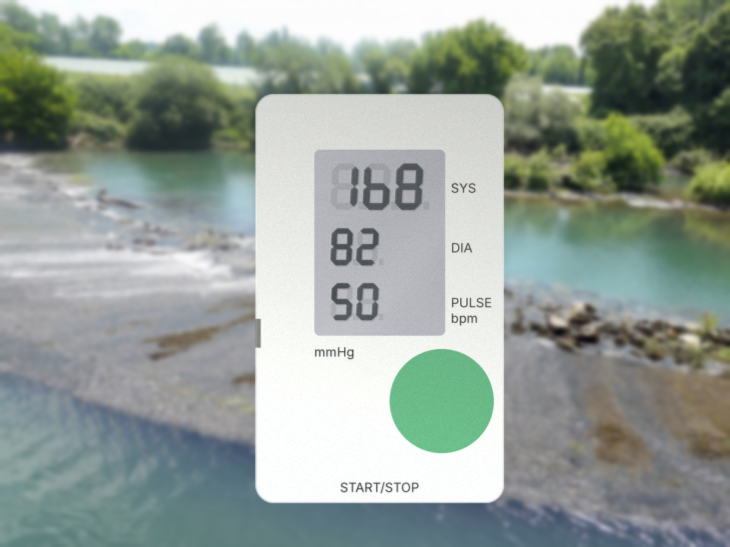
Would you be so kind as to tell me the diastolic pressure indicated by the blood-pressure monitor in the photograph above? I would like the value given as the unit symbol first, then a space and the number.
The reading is mmHg 82
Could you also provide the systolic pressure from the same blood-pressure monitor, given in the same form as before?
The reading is mmHg 168
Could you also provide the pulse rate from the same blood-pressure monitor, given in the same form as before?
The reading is bpm 50
